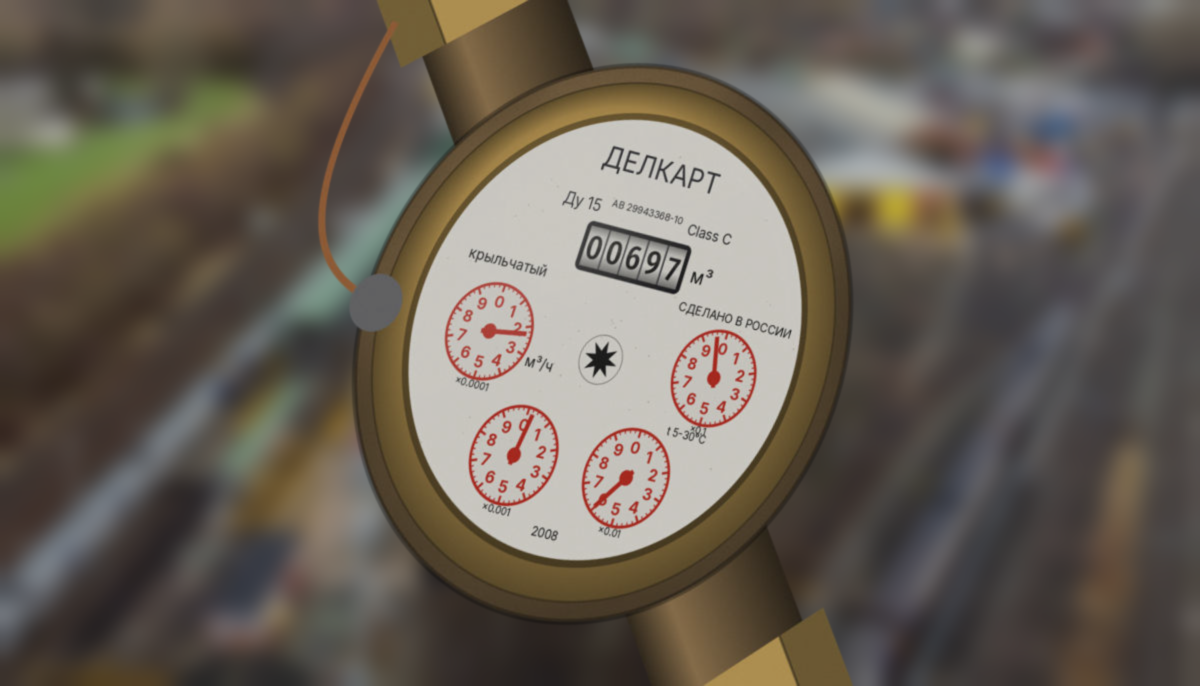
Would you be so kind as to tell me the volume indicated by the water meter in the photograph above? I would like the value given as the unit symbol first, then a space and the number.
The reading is m³ 696.9602
